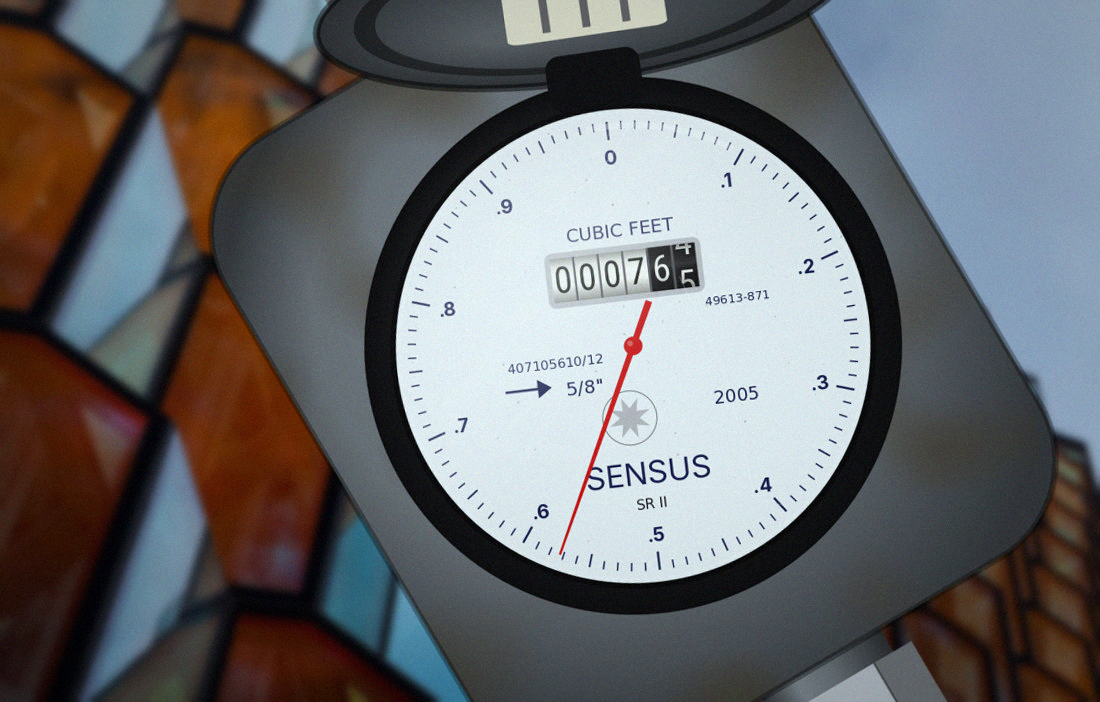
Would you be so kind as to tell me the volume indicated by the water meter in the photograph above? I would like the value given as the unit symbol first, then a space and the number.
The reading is ft³ 764.57
